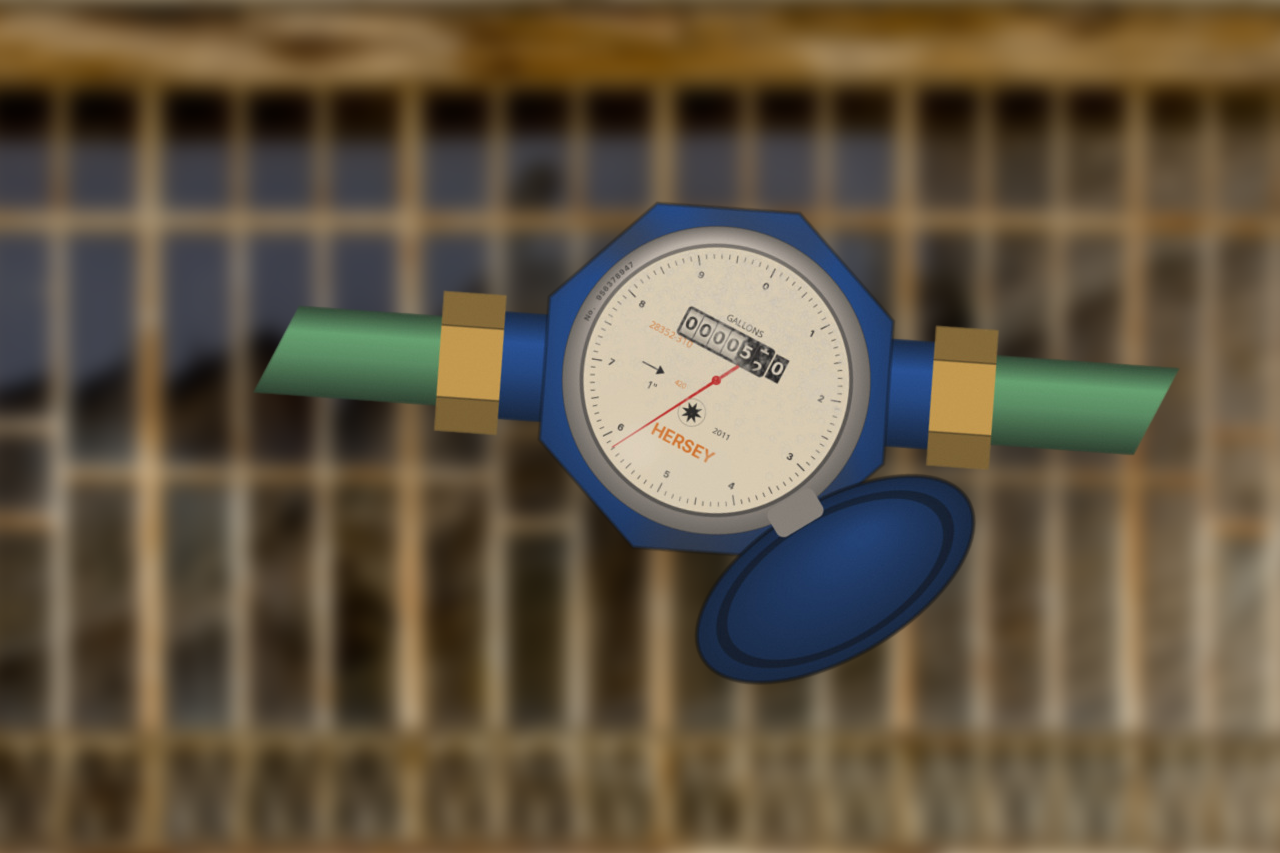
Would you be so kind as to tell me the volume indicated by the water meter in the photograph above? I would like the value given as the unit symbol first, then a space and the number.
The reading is gal 515.8
